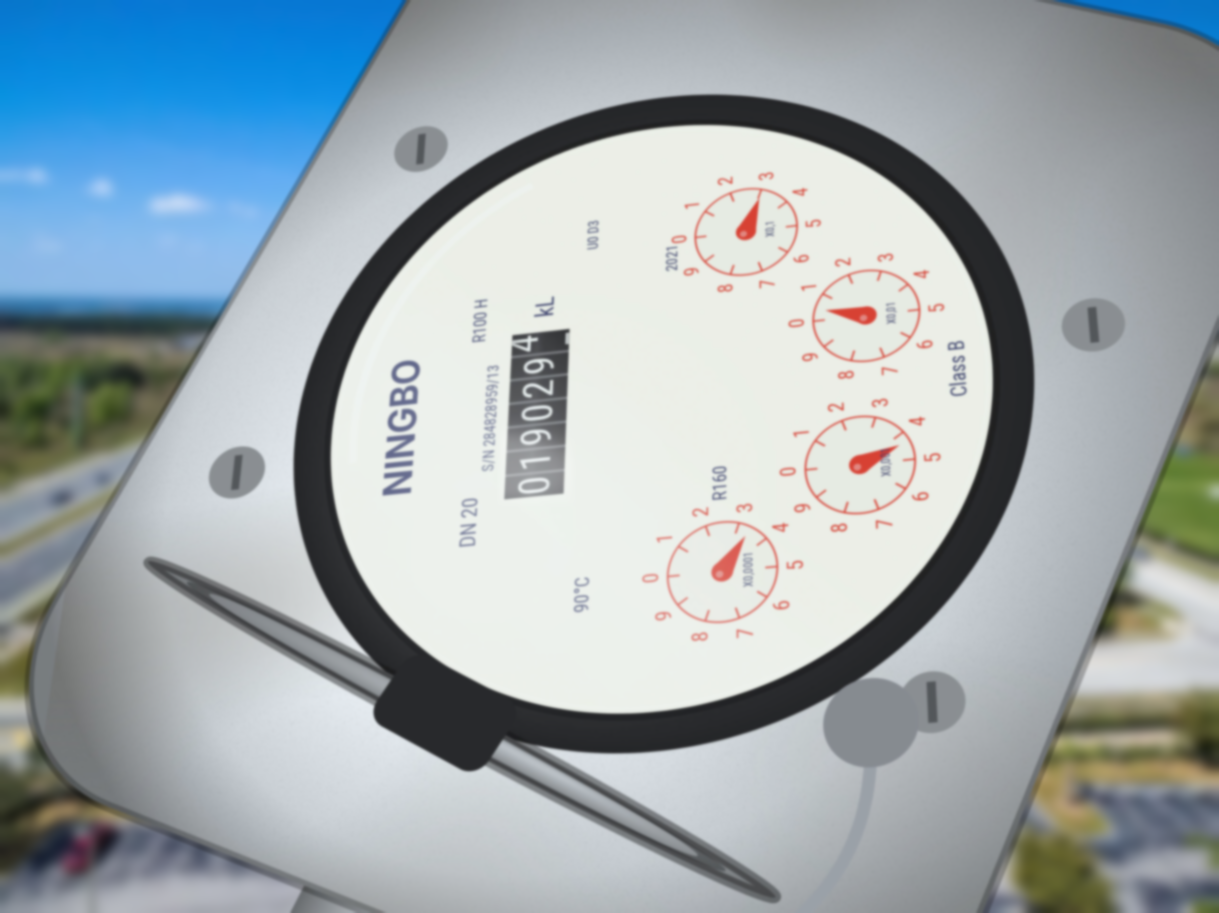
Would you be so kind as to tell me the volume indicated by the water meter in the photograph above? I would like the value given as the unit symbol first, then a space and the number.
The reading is kL 190294.3043
